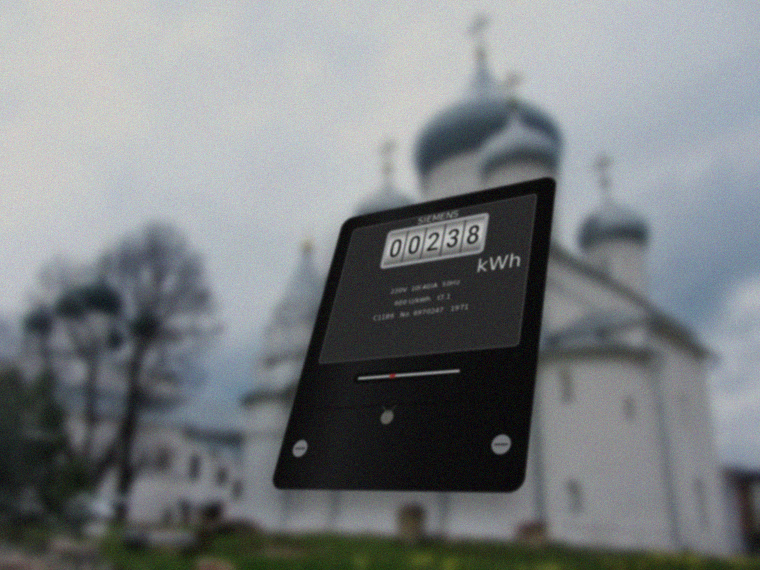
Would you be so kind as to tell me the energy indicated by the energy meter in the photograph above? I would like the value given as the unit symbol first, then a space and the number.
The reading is kWh 238
